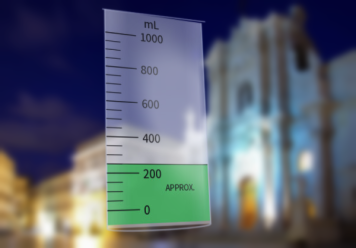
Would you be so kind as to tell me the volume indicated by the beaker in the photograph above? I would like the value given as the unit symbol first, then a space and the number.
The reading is mL 250
